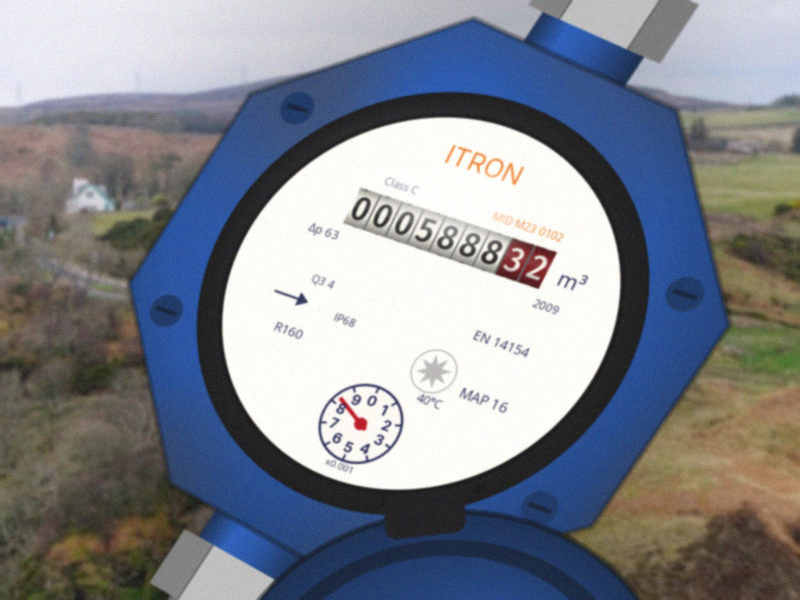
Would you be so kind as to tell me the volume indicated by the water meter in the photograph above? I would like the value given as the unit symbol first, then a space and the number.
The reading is m³ 5888.328
